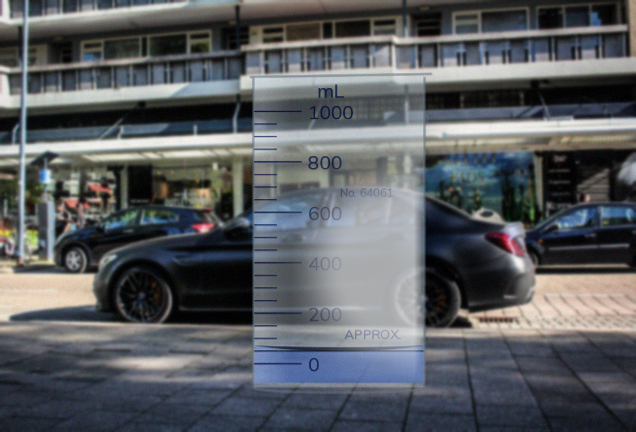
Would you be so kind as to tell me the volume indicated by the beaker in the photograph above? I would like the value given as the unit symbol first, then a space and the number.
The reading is mL 50
